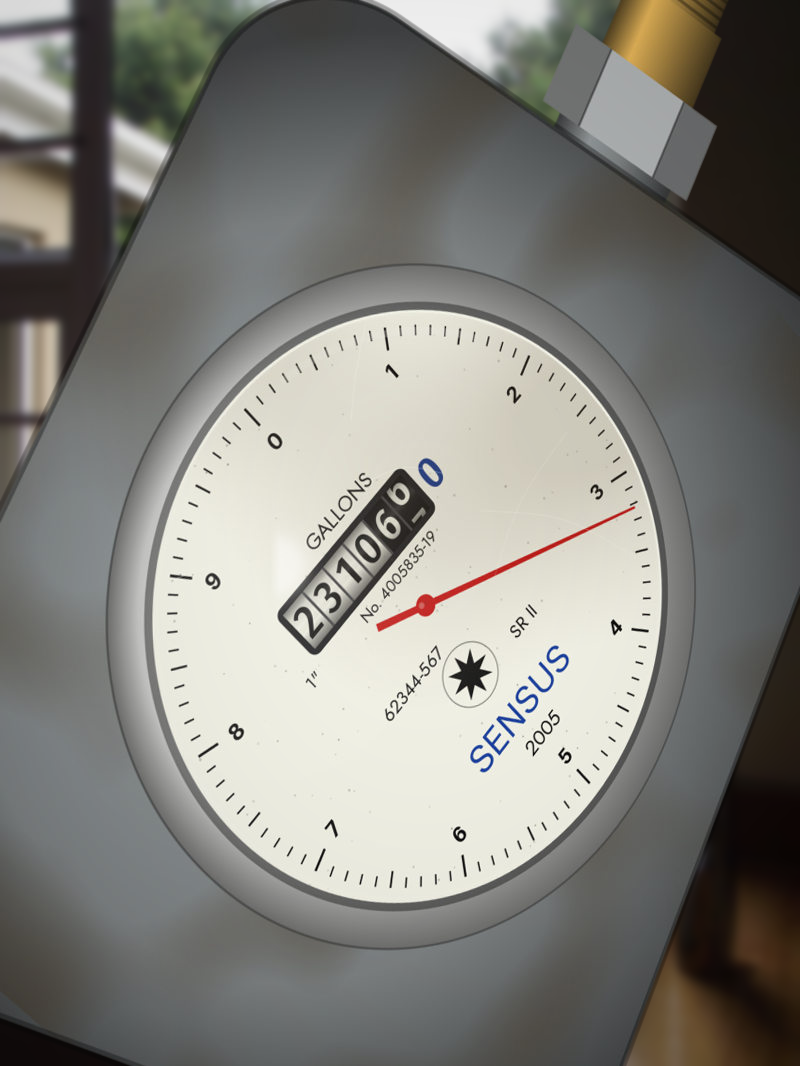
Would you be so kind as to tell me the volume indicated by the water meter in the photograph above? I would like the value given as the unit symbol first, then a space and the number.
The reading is gal 2310663.2
